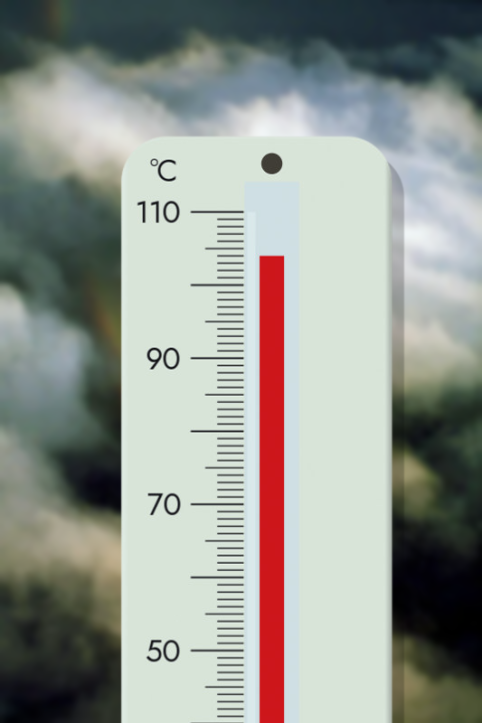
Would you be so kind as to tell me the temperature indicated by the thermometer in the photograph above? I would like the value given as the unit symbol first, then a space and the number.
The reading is °C 104
